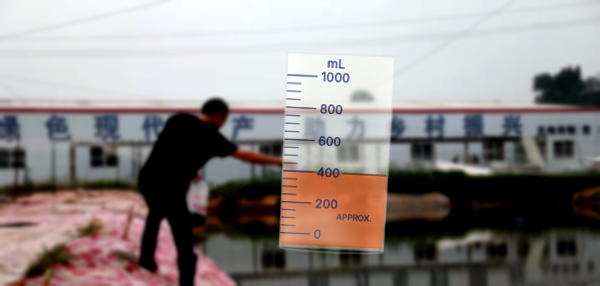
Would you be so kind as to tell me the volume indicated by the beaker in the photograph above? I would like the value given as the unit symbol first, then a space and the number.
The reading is mL 400
